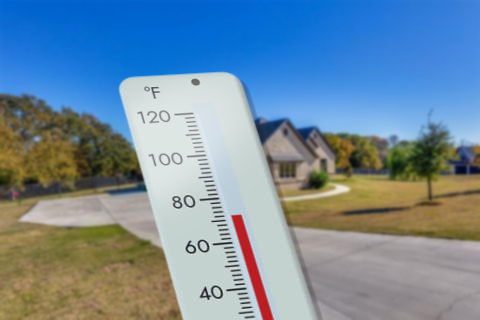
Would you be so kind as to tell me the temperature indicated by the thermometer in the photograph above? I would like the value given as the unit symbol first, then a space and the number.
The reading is °F 72
